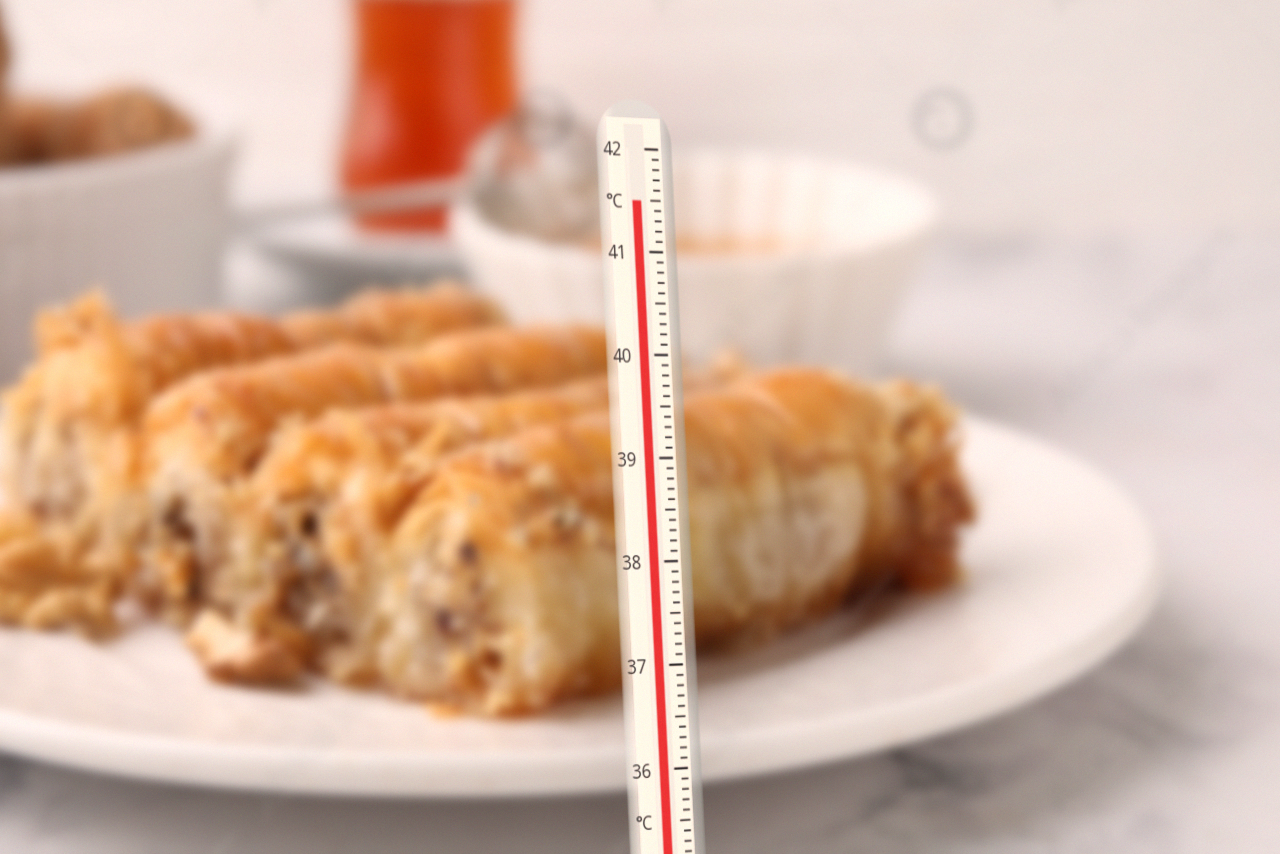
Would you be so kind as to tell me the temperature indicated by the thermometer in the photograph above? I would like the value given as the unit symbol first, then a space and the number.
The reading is °C 41.5
